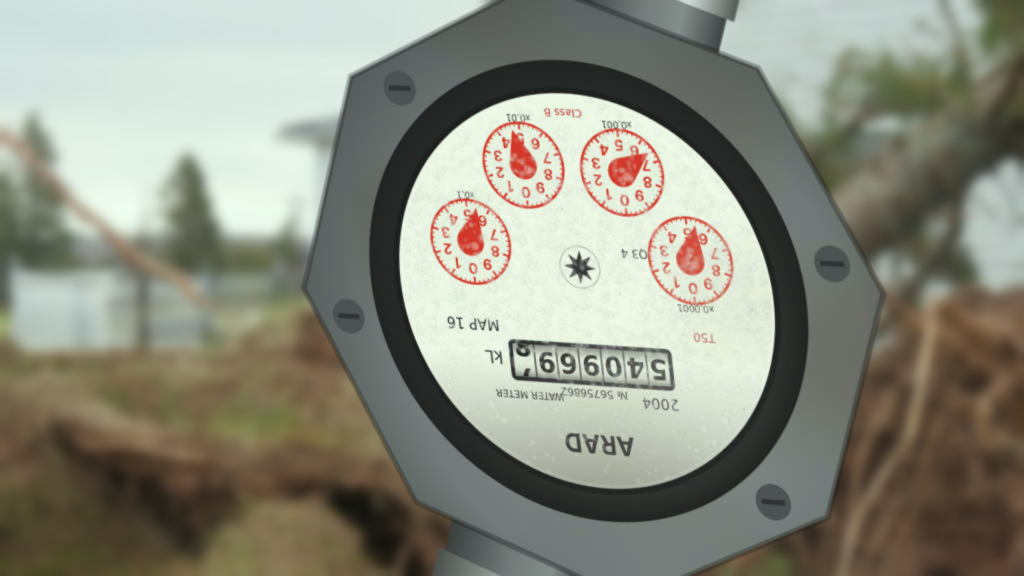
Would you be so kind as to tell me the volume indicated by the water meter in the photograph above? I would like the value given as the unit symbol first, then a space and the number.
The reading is kL 5409697.5465
